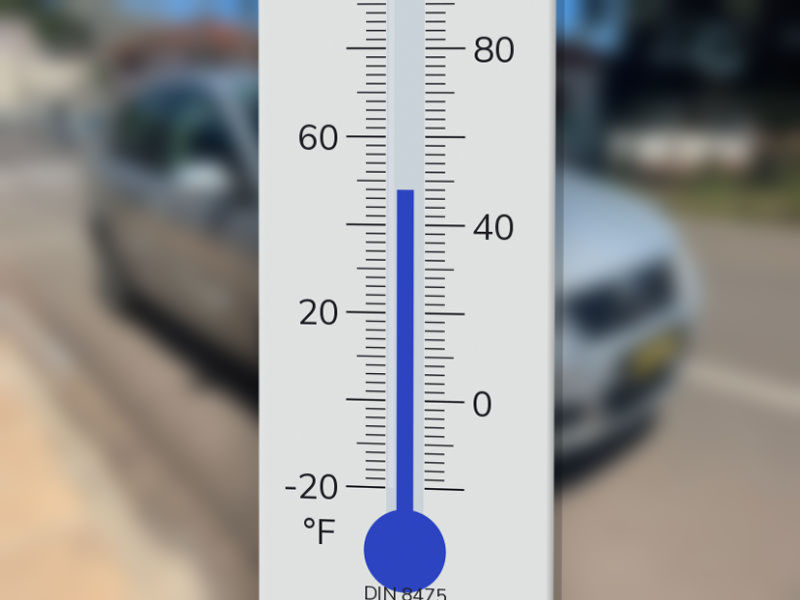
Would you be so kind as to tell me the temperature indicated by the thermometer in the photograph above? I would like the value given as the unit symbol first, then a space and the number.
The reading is °F 48
